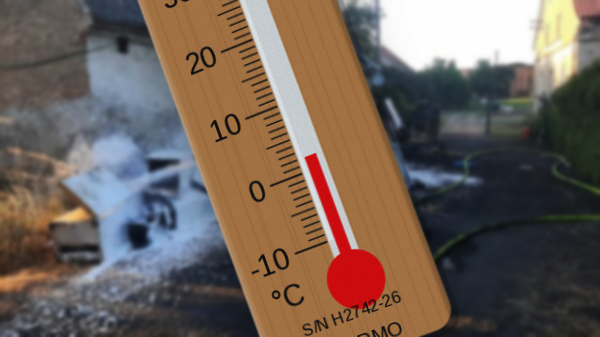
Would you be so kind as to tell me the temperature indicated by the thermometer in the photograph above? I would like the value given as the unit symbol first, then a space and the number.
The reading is °C 2
